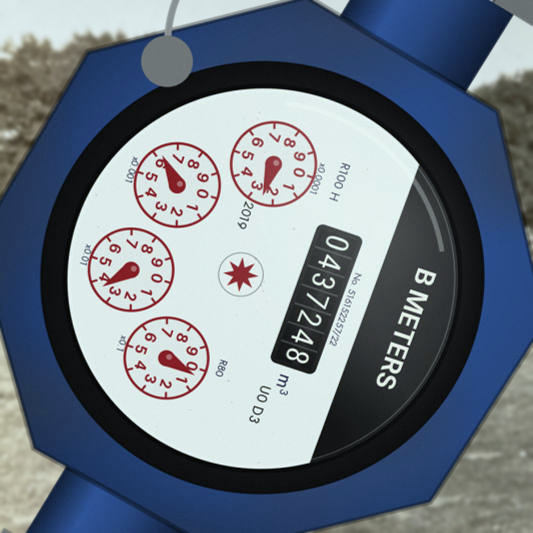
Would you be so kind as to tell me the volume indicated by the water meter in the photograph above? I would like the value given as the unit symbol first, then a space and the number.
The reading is m³ 437248.0362
